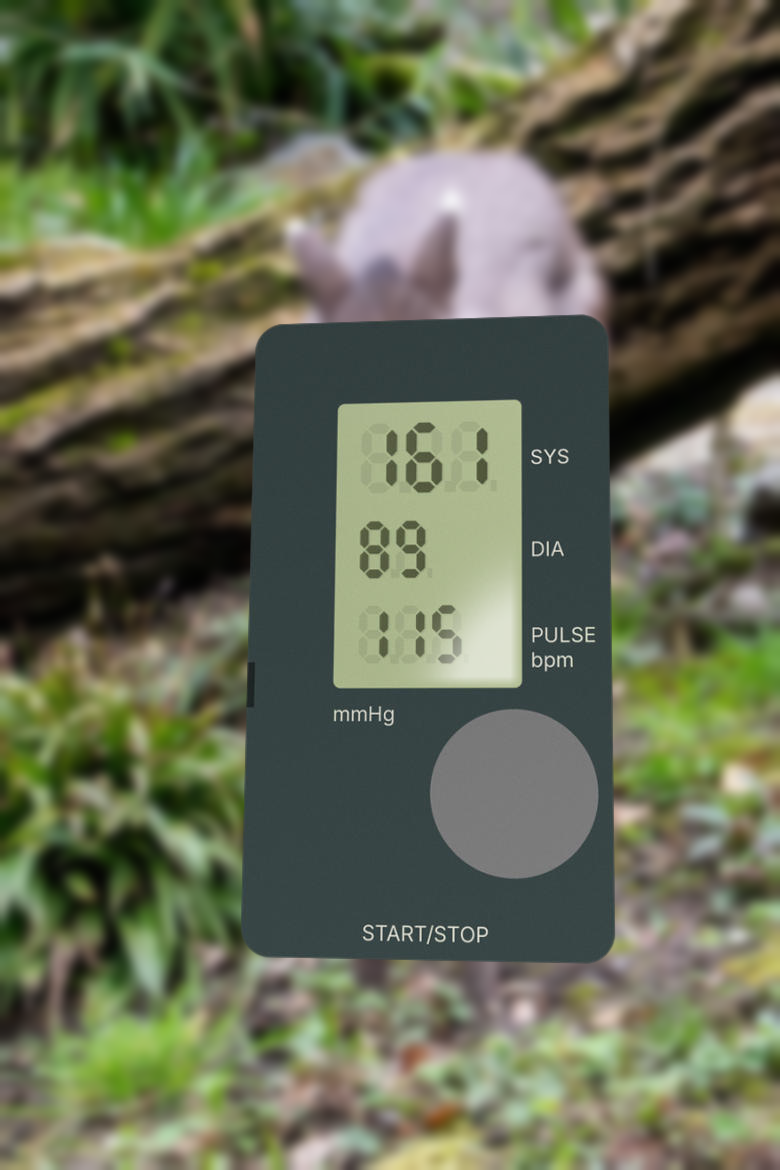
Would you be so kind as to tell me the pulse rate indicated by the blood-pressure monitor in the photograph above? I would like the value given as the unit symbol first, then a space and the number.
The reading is bpm 115
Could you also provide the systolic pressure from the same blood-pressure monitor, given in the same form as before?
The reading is mmHg 161
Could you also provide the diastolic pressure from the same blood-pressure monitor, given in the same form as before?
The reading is mmHg 89
